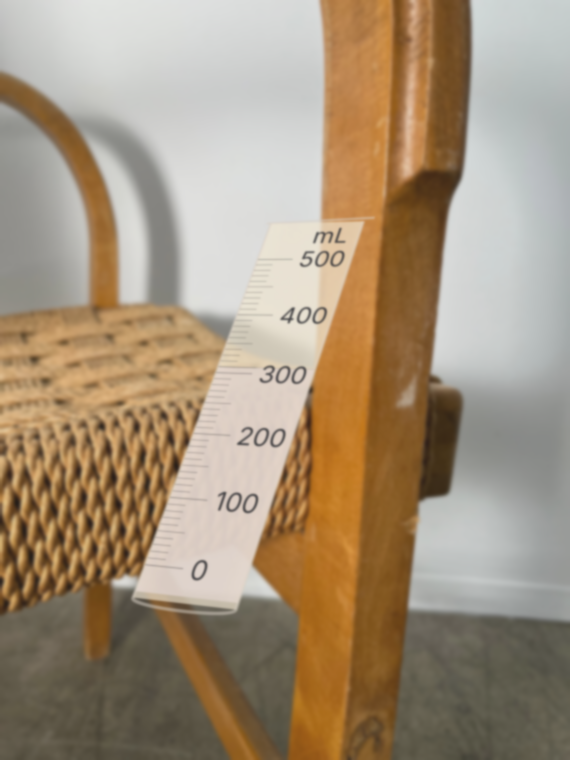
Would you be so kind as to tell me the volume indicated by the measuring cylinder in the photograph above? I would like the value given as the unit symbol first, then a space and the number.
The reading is mL 310
